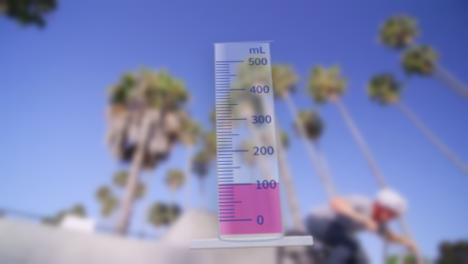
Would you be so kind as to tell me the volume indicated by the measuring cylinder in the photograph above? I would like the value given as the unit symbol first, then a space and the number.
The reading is mL 100
